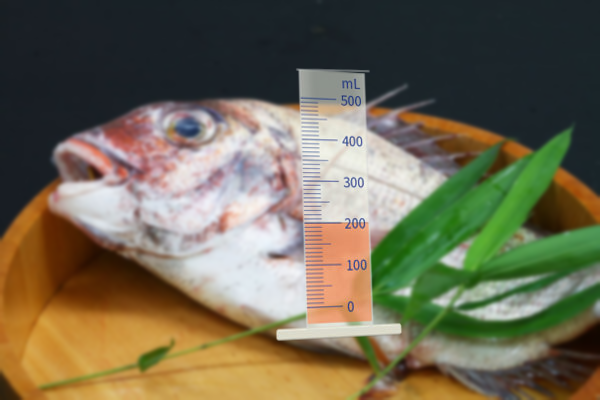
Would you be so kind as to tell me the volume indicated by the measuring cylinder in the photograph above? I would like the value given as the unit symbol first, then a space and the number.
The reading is mL 200
